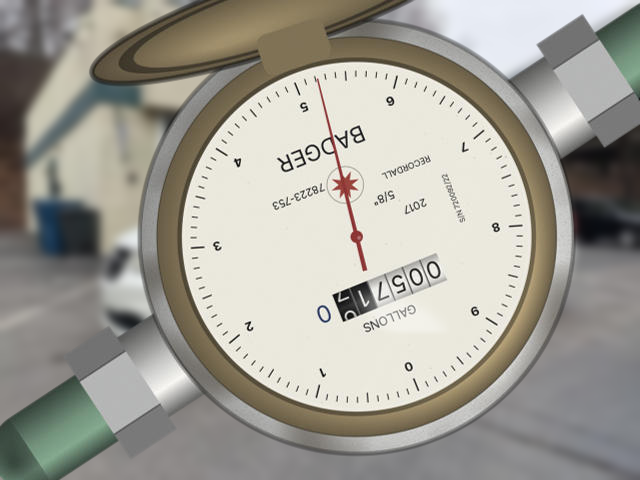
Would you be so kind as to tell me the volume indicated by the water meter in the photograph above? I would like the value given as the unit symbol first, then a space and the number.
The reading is gal 57165.2
